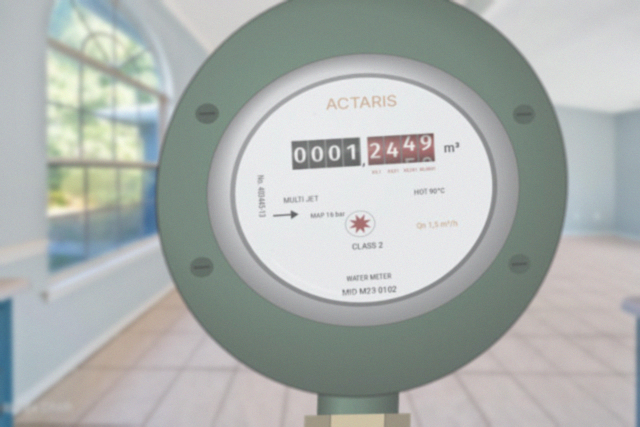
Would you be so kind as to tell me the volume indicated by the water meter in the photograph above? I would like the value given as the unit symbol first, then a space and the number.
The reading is m³ 1.2449
